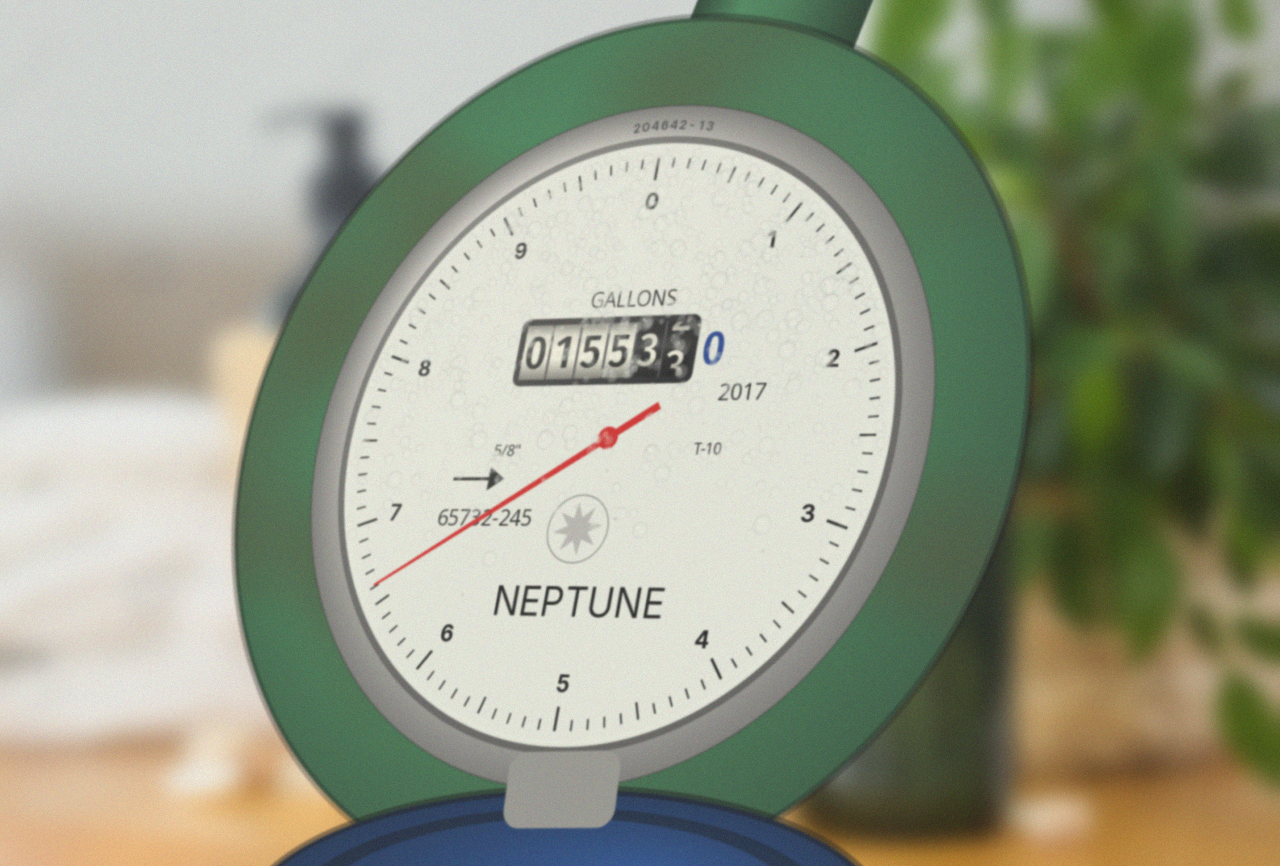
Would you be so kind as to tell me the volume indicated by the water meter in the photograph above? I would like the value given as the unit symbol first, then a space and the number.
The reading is gal 155326.6
